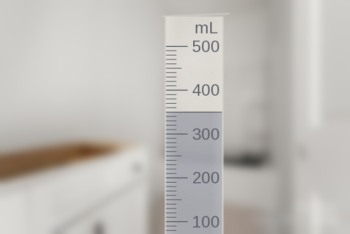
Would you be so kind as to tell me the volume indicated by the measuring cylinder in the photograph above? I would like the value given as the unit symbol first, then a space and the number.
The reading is mL 350
